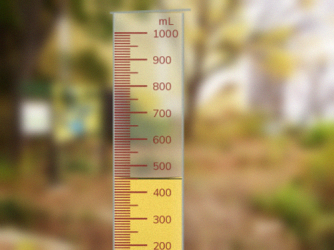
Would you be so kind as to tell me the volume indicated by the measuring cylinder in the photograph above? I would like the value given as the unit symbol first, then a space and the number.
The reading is mL 450
